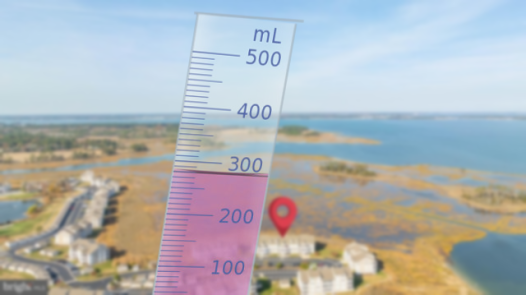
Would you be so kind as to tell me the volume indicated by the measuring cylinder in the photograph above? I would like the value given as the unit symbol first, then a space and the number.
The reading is mL 280
